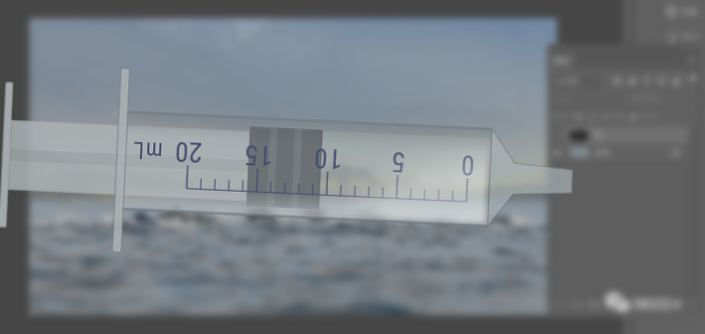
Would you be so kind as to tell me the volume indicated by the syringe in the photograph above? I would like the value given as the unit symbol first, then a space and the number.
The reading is mL 10.5
